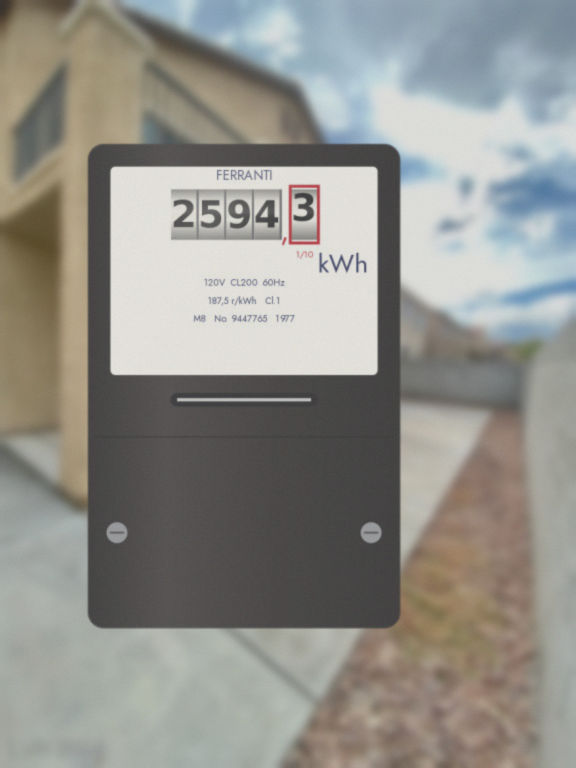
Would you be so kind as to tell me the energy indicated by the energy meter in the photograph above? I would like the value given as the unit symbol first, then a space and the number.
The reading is kWh 2594.3
